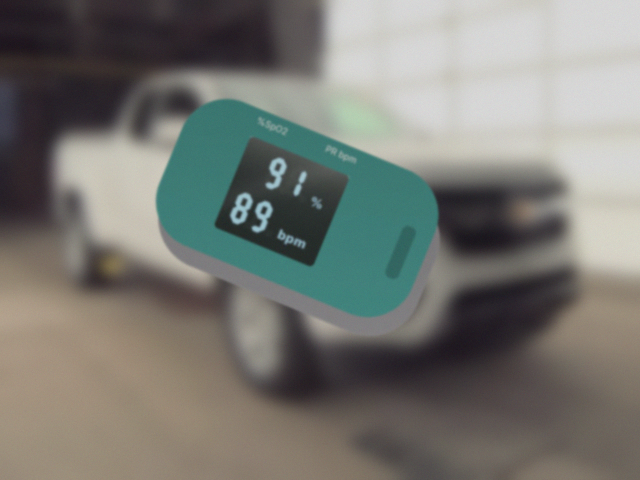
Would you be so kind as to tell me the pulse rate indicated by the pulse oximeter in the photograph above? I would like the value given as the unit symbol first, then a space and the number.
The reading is bpm 89
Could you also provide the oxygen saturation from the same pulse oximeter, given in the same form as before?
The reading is % 91
